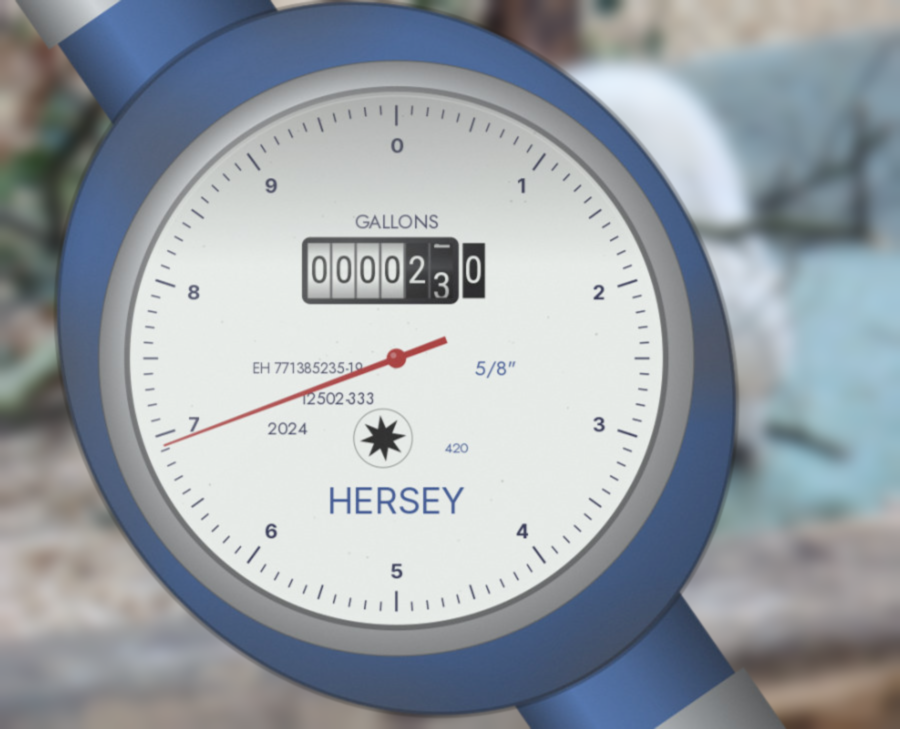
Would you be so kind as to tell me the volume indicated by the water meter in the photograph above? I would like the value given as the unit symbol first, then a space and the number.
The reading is gal 226.9
